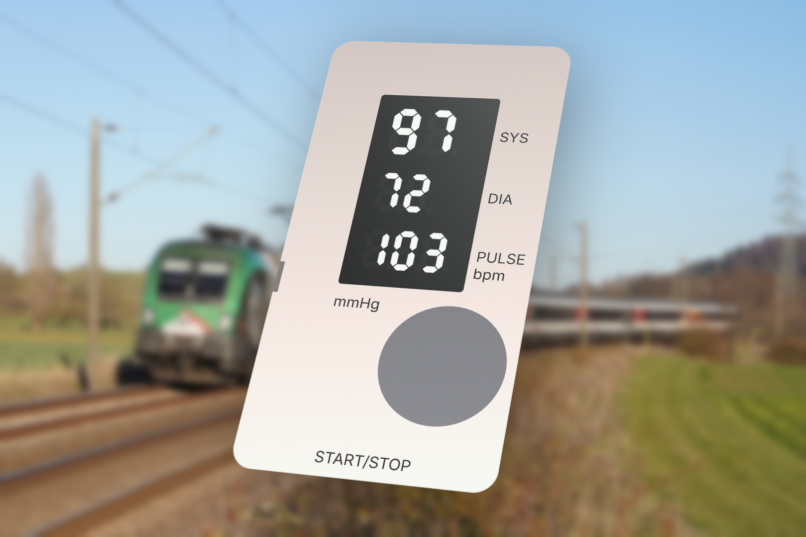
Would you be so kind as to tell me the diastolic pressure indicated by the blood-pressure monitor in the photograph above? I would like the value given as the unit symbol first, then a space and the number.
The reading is mmHg 72
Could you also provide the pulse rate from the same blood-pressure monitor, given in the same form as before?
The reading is bpm 103
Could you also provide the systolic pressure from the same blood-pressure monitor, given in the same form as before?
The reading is mmHg 97
